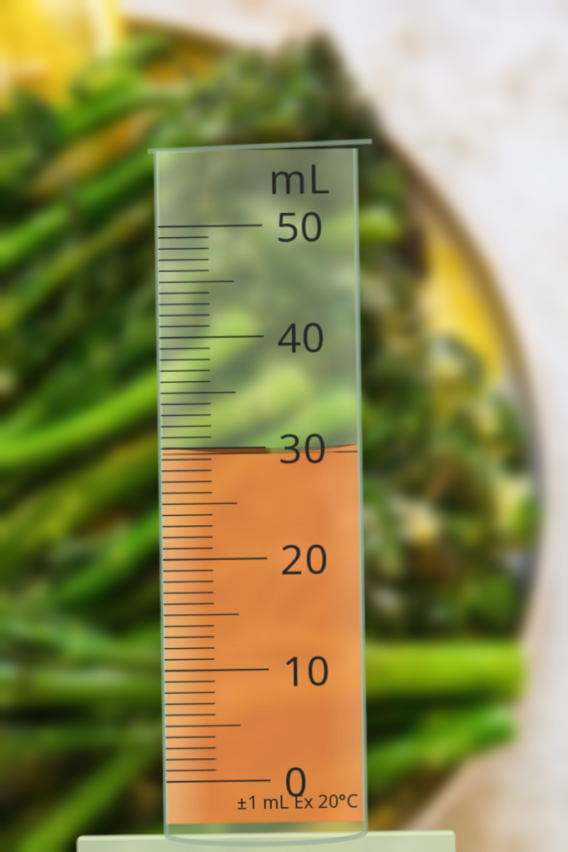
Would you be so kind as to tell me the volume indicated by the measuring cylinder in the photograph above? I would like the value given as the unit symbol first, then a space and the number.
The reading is mL 29.5
